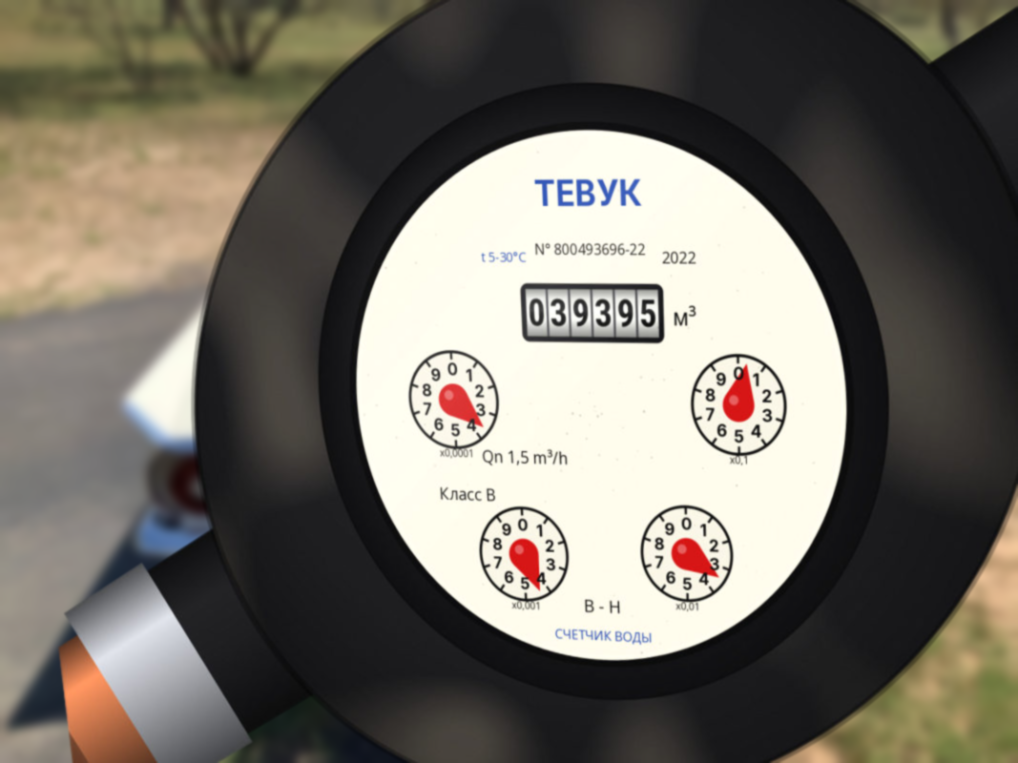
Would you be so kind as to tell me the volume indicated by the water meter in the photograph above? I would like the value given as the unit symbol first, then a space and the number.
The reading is m³ 39395.0343
